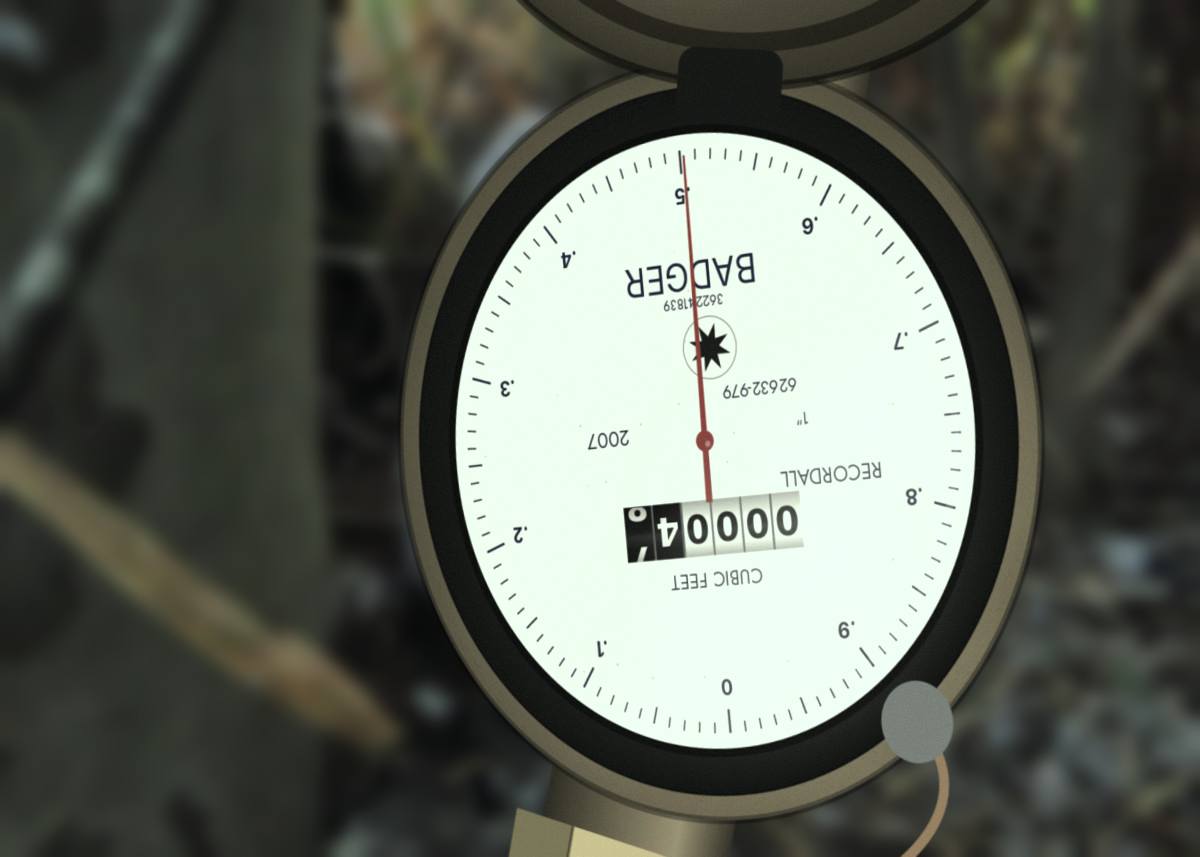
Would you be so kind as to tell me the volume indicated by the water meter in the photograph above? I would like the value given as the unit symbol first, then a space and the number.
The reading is ft³ 47.50
